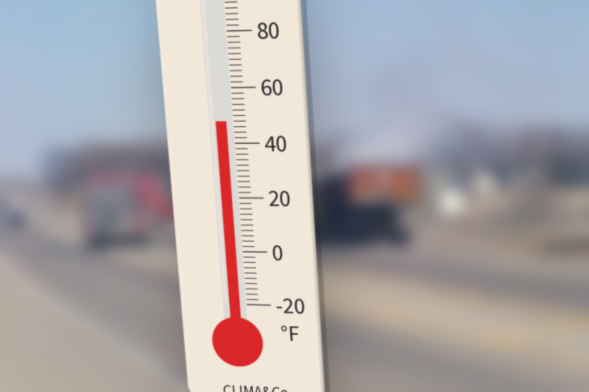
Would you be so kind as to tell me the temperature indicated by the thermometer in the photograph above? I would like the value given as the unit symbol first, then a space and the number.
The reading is °F 48
